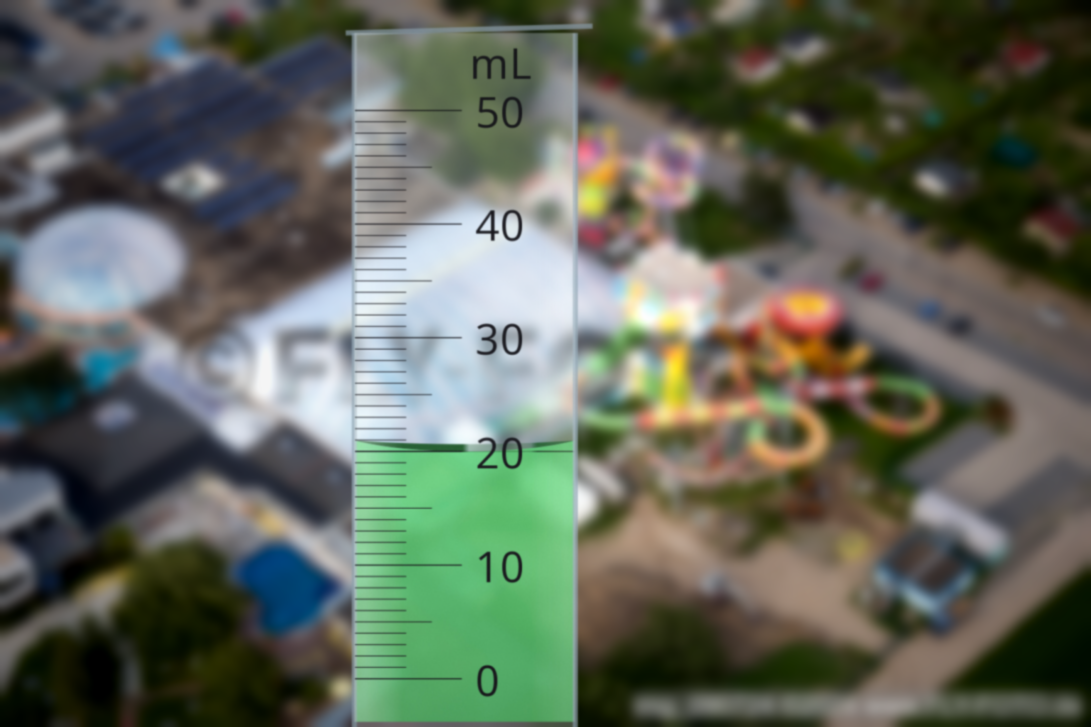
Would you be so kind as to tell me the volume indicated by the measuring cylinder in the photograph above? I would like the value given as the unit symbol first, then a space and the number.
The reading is mL 20
